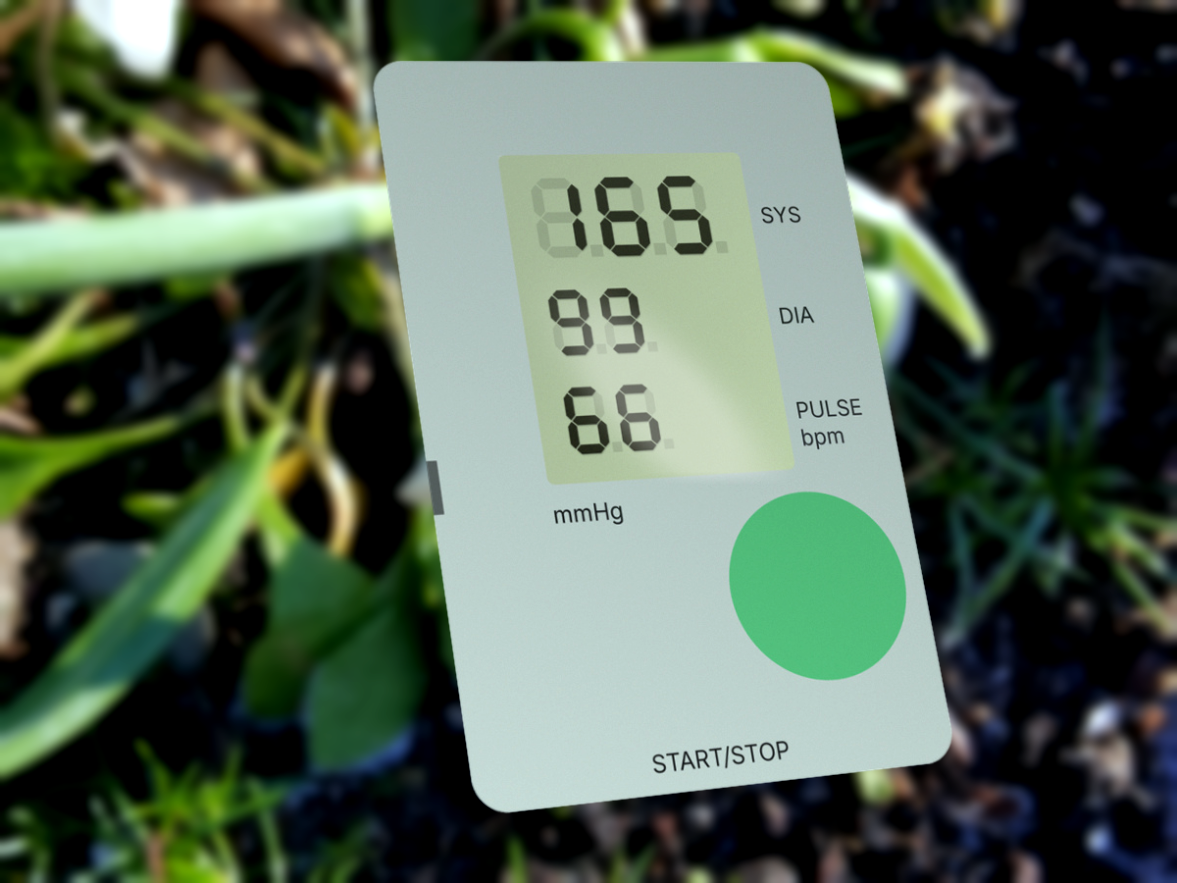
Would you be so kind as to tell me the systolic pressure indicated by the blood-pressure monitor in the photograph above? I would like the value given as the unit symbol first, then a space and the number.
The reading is mmHg 165
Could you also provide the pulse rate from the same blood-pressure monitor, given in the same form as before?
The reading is bpm 66
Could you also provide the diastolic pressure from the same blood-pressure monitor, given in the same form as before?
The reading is mmHg 99
